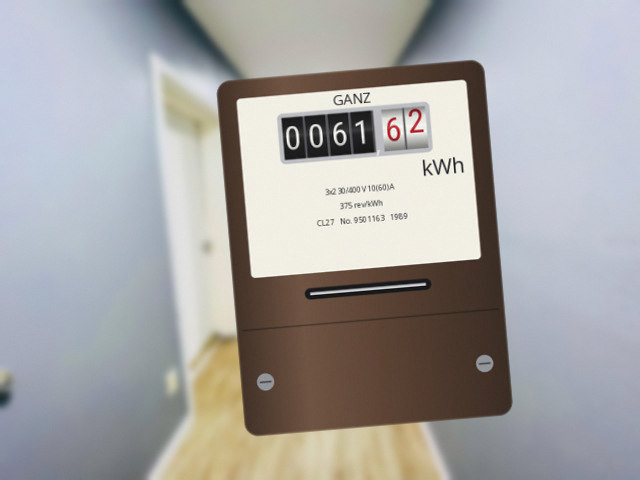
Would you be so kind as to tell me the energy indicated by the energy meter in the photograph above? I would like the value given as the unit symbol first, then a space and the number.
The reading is kWh 61.62
